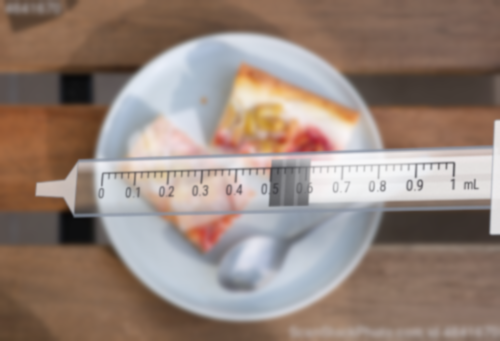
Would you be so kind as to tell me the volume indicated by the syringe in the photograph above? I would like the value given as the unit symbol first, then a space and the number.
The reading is mL 0.5
